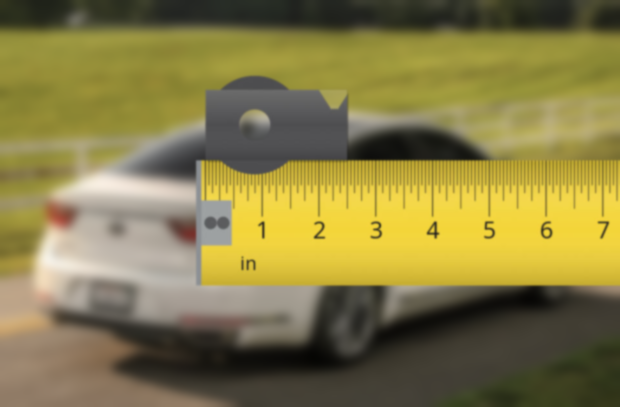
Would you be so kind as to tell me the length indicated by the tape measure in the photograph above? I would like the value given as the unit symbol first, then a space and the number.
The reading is in 2.5
